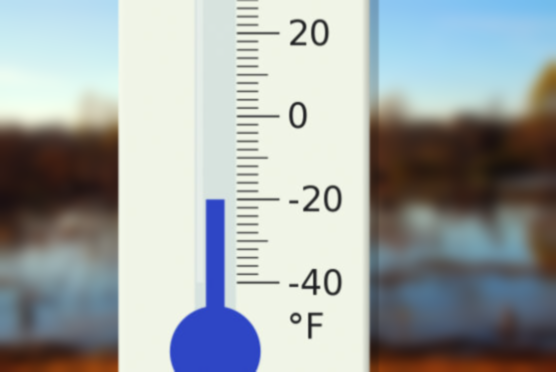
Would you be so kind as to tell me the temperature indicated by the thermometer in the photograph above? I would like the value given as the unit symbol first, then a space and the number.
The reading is °F -20
